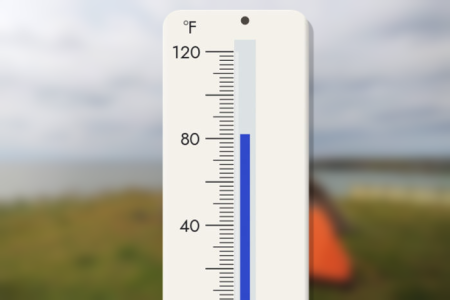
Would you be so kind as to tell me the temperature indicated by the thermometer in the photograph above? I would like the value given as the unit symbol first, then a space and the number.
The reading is °F 82
